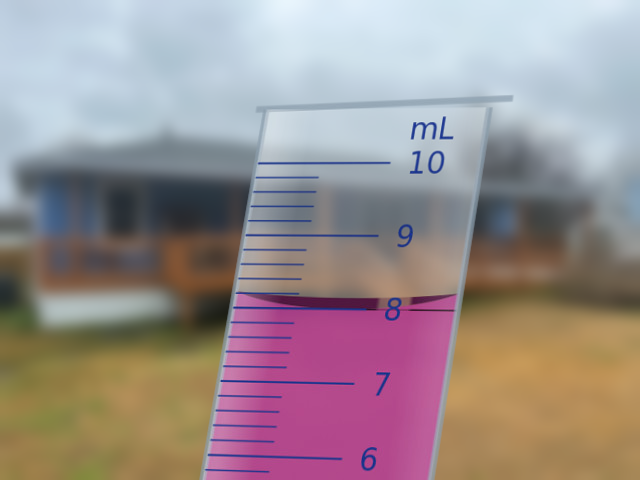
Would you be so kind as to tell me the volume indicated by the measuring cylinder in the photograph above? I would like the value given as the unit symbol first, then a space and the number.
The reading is mL 8
